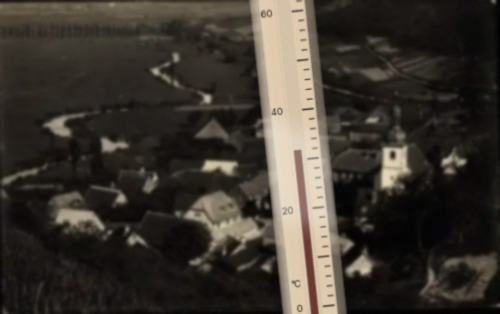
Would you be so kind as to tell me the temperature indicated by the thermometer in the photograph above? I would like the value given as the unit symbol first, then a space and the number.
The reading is °C 32
